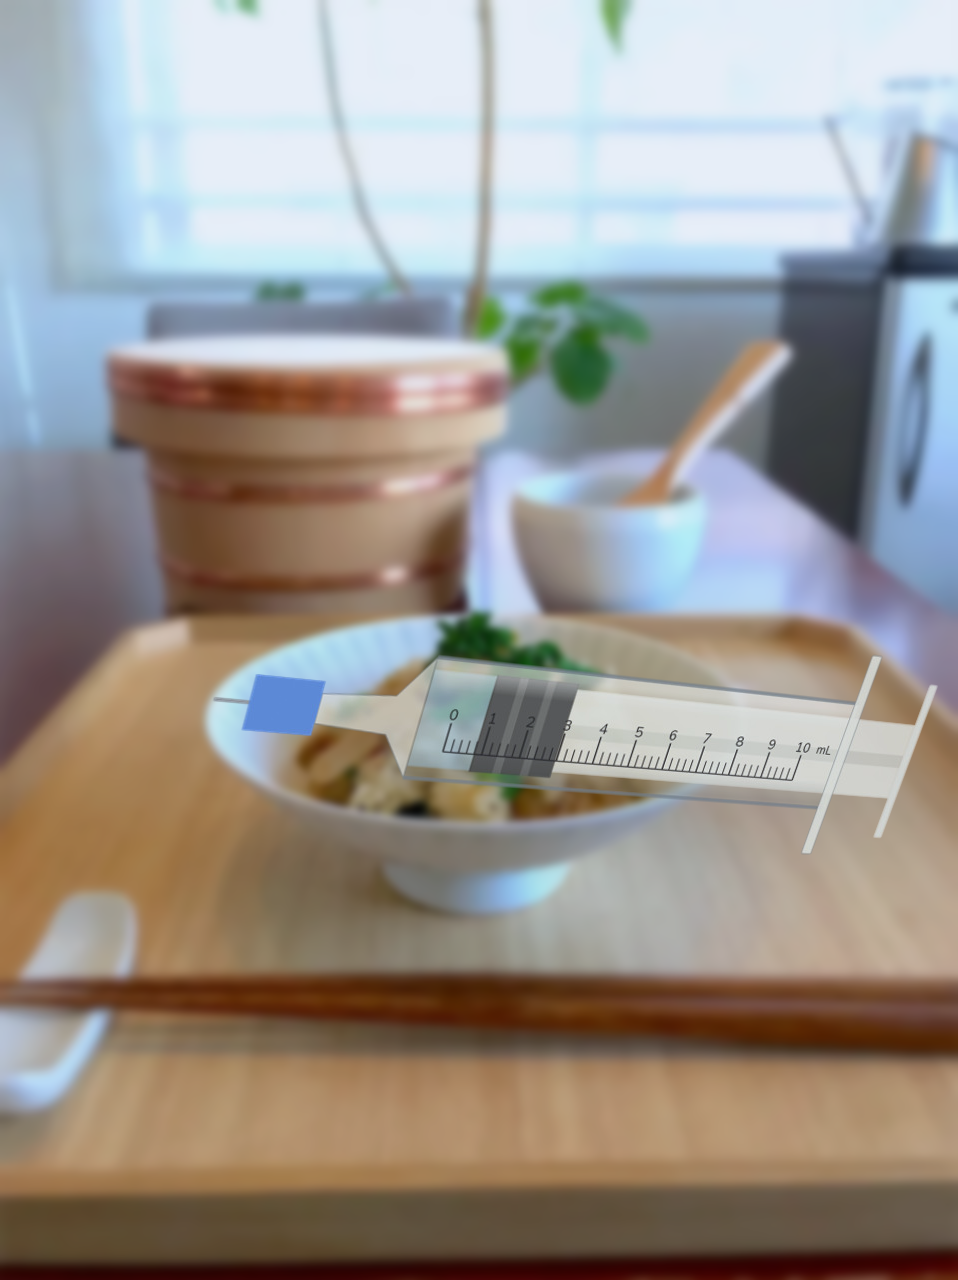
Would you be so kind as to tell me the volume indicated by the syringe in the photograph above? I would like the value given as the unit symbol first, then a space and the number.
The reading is mL 0.8
